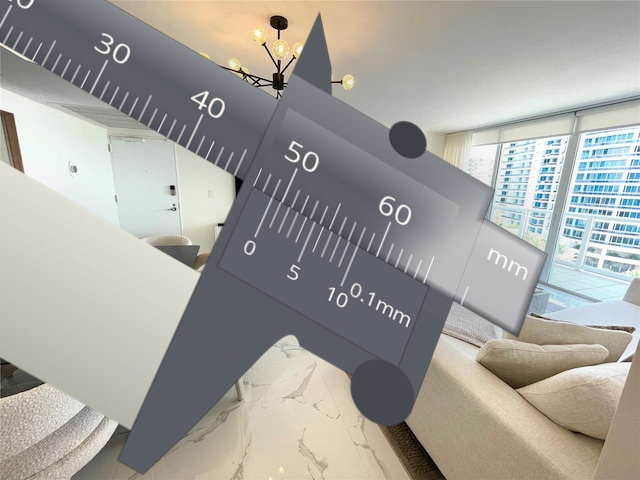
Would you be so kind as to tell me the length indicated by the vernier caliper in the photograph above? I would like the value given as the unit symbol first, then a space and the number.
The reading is mm 49.0
